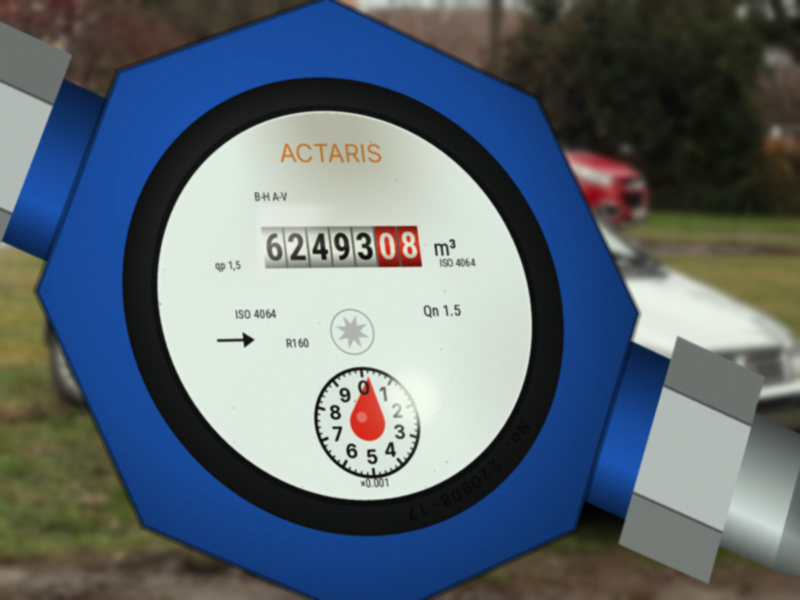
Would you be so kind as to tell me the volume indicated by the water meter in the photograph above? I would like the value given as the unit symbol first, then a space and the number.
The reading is m³ 62493.080
